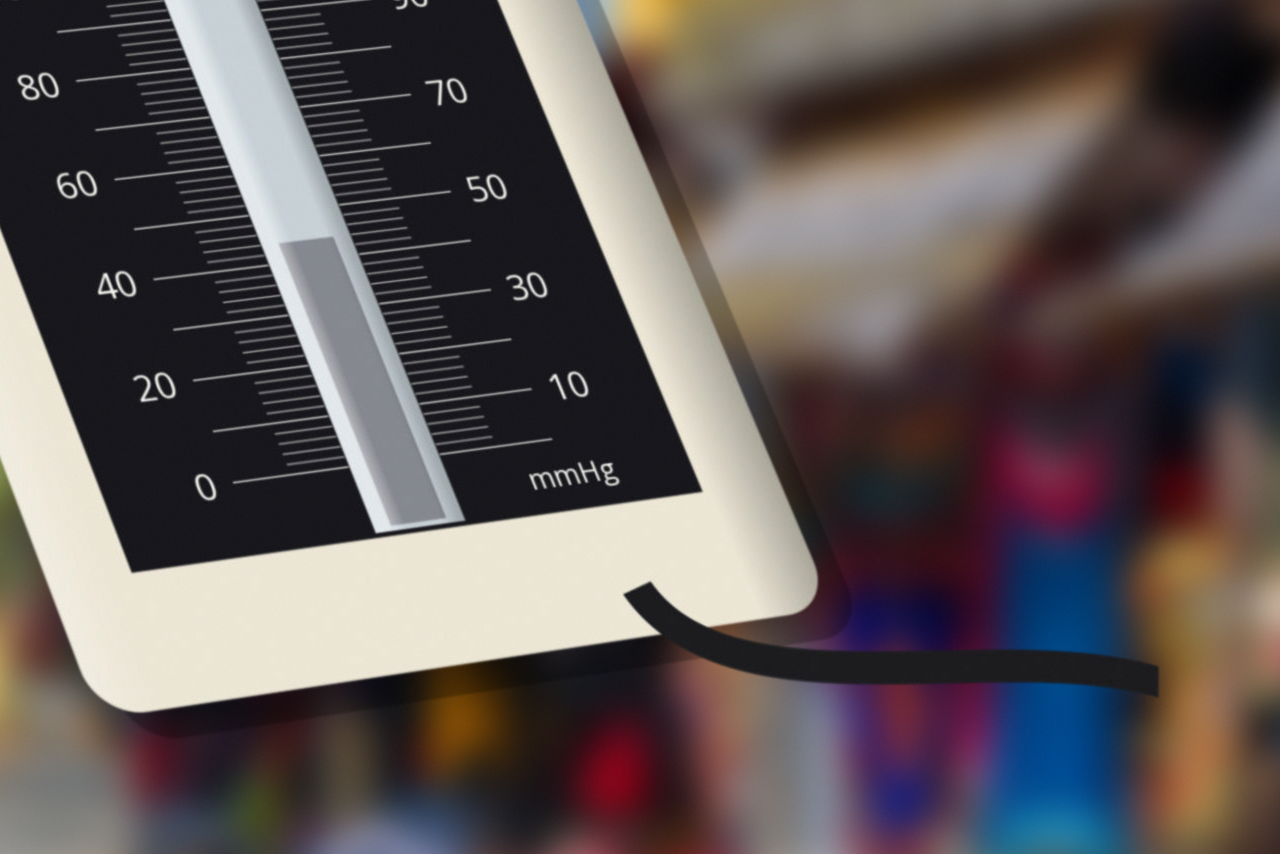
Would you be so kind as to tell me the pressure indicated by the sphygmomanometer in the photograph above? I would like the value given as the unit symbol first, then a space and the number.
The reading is mmHg 44
